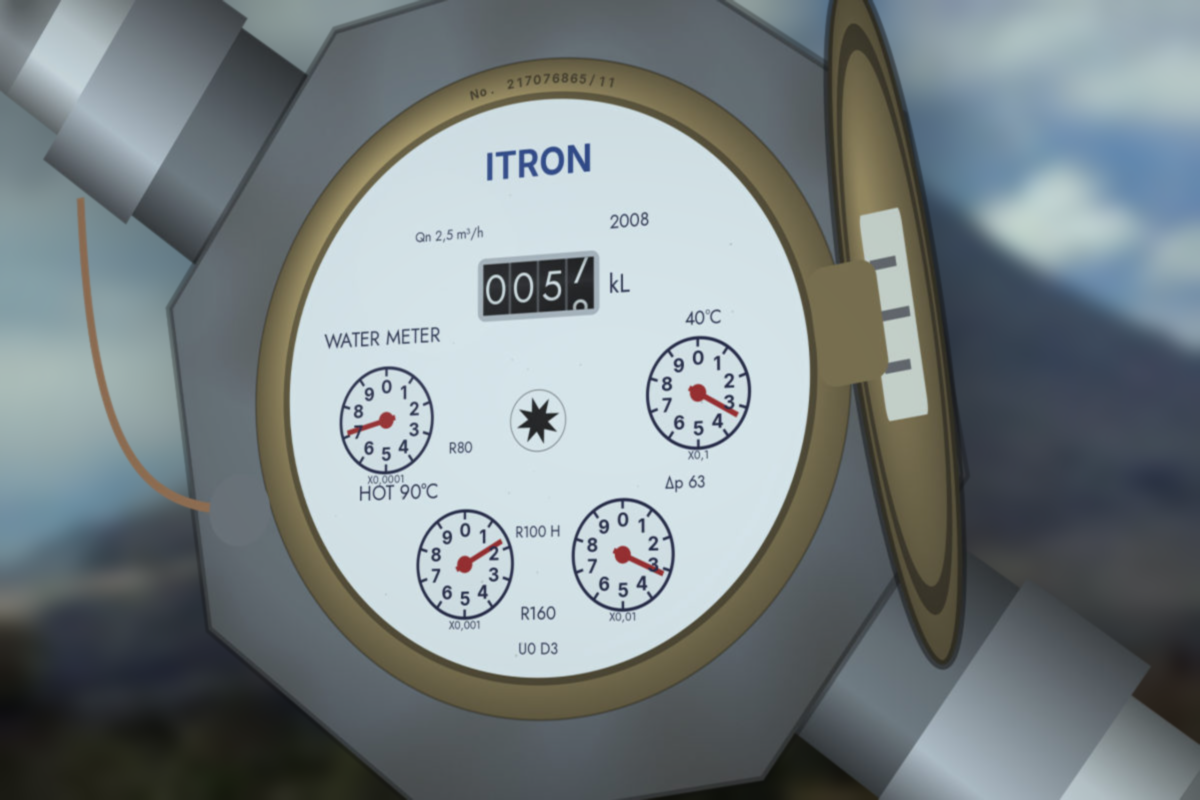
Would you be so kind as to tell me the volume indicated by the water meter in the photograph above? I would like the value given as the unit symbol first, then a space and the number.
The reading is kL 57.3317
